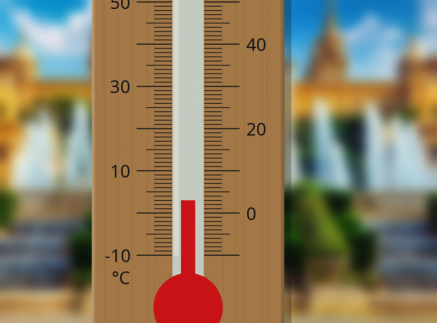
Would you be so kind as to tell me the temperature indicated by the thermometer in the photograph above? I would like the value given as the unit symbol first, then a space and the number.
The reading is °C 3
